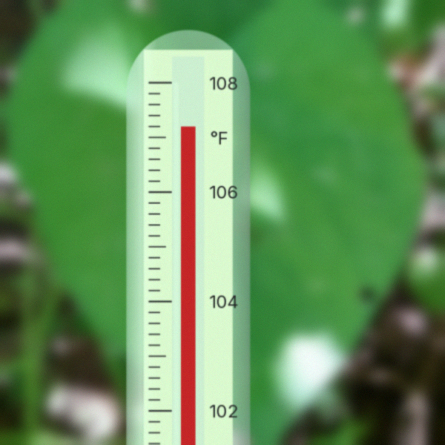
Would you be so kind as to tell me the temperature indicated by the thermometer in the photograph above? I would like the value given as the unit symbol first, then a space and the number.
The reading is °F 107.2
